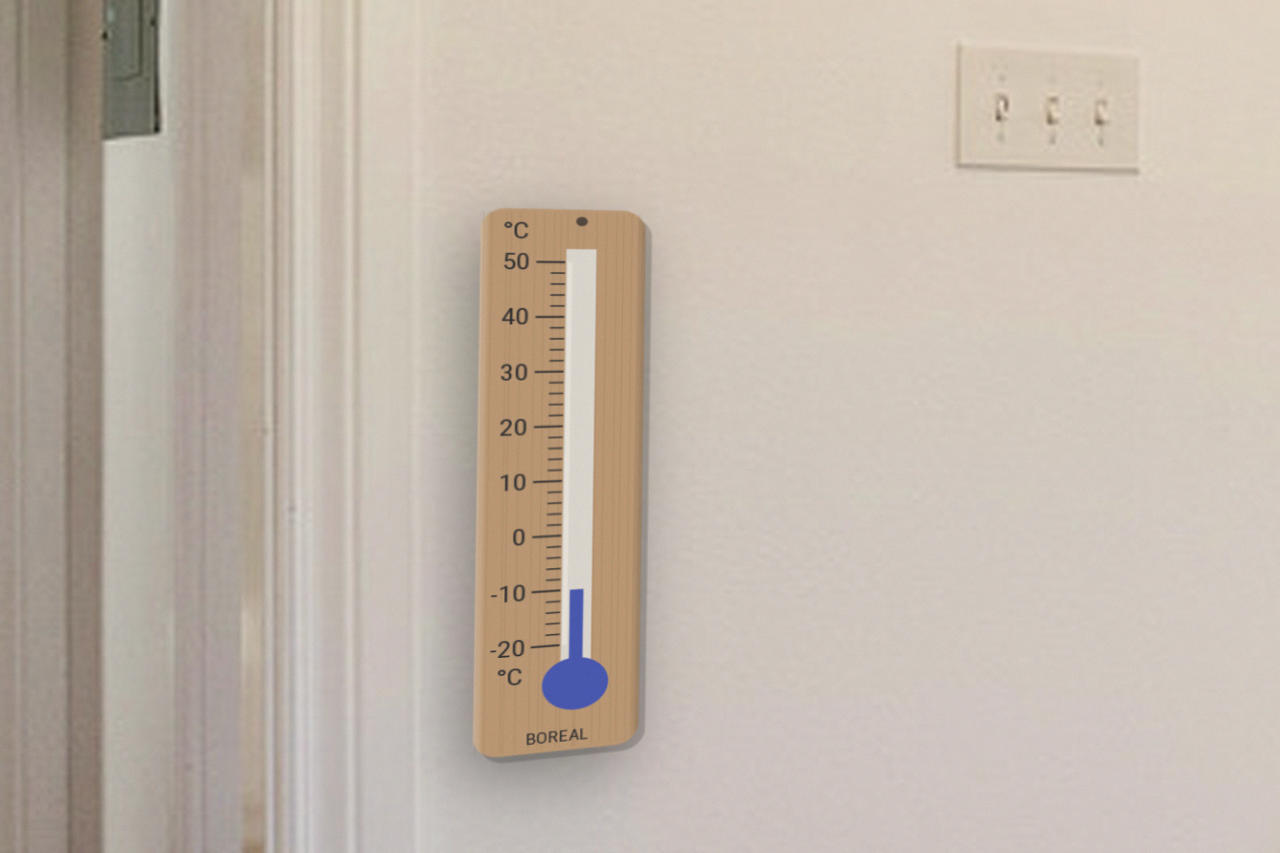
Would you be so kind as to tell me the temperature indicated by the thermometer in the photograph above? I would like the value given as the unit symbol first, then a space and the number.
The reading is °C -10
